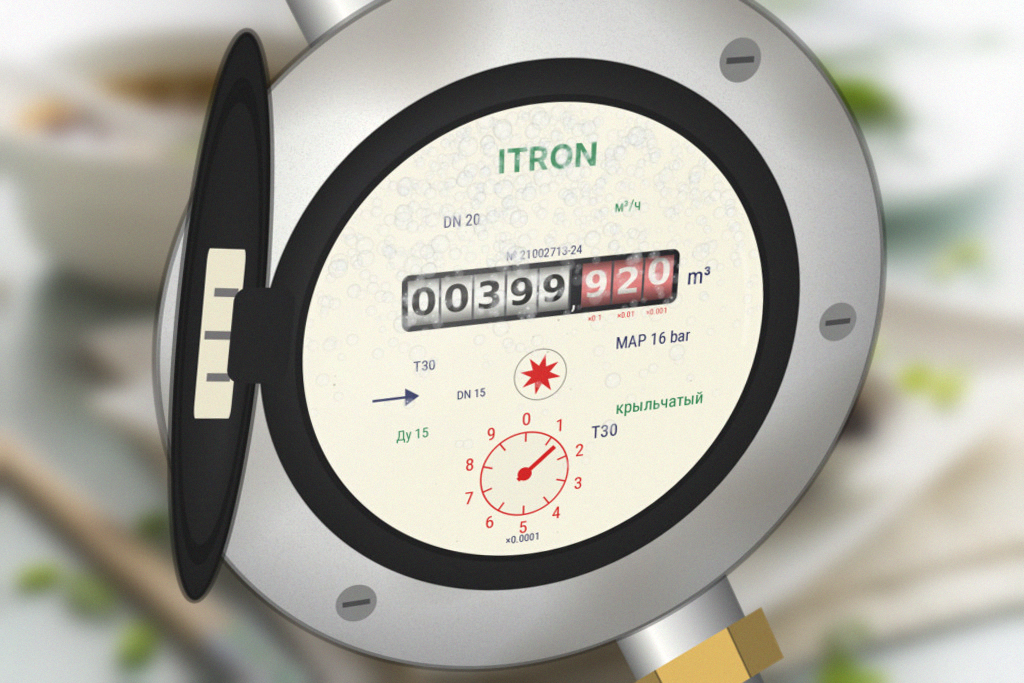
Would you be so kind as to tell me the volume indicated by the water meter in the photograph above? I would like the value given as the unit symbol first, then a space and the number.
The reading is m³ 399.9201
